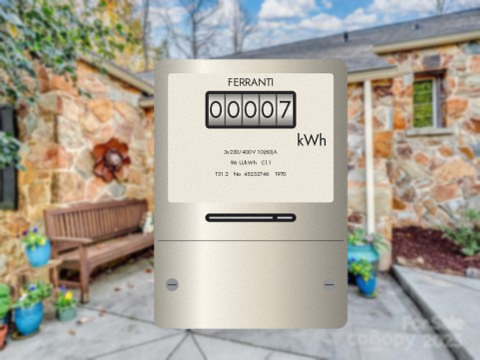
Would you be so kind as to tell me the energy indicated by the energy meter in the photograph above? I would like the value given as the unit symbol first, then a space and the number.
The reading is kWh 7
